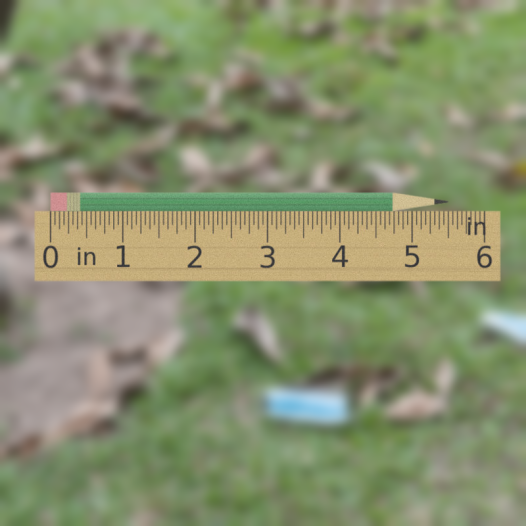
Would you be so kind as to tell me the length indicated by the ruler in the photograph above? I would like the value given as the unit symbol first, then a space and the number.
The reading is in 5.5
